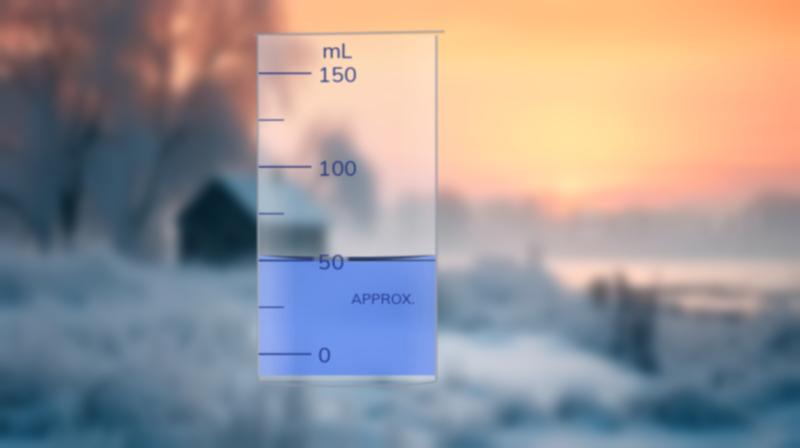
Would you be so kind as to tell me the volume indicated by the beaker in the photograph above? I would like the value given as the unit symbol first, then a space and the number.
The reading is mL 50
